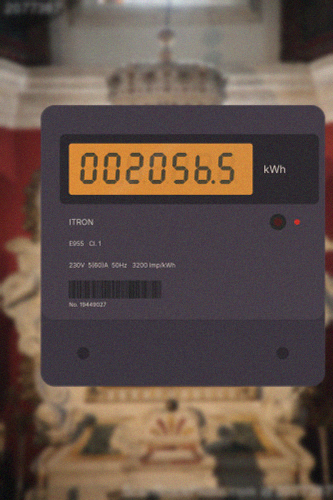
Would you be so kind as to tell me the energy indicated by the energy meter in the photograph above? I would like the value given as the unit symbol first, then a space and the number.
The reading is kWh 2056.5
